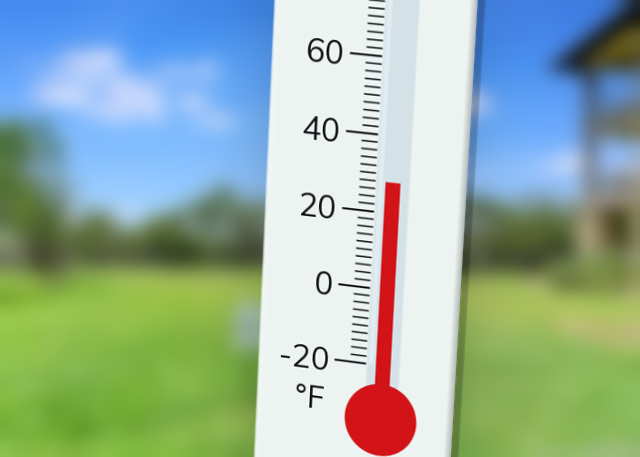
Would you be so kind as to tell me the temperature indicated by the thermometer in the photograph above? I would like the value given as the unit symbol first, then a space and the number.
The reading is °F 28
